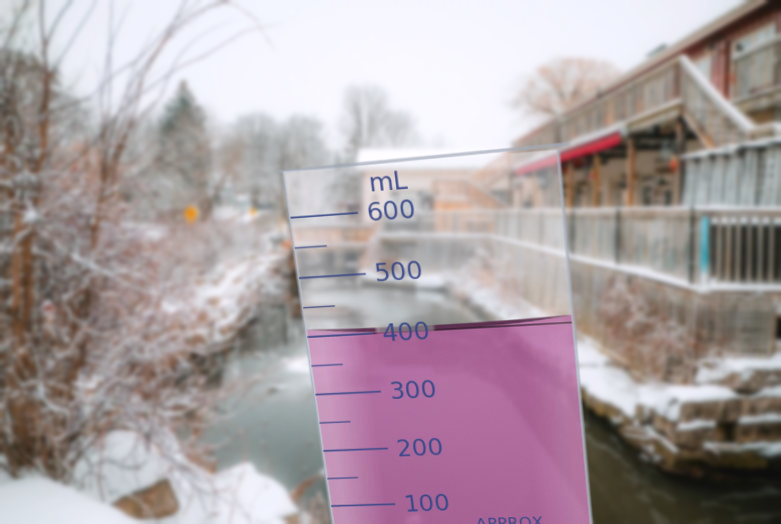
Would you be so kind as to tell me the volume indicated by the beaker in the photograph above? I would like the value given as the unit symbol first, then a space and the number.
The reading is mL 400
